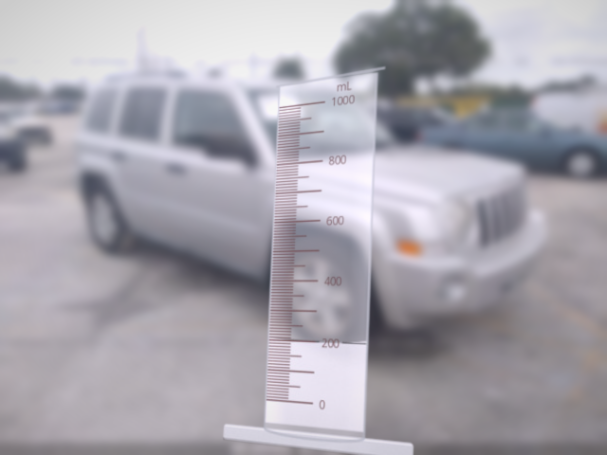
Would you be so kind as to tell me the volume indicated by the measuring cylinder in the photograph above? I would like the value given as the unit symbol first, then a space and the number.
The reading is mL 200
